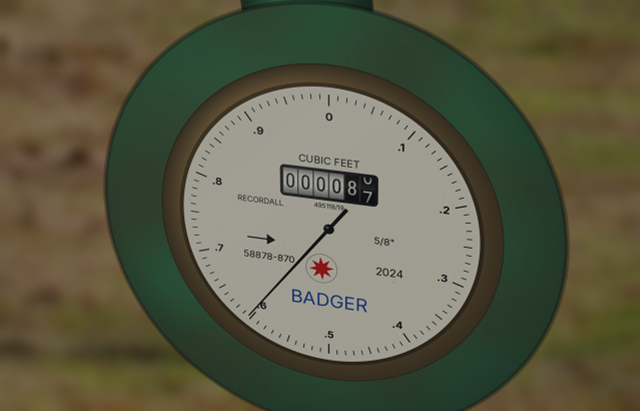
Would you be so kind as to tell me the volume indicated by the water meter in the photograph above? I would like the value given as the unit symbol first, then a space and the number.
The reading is ft³ 86.60
